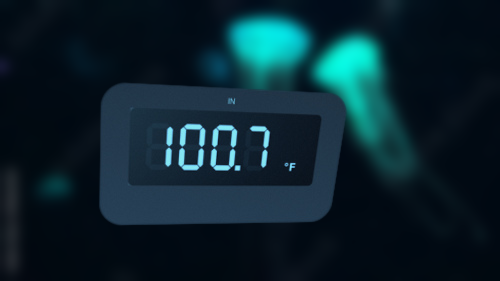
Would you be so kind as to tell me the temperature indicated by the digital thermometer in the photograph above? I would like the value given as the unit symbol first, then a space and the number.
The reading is °F 100.7
